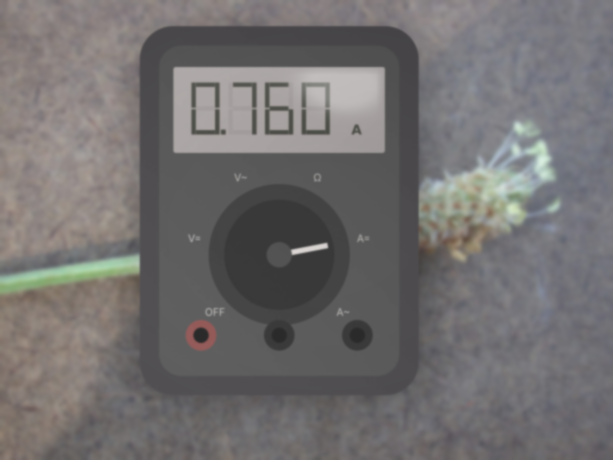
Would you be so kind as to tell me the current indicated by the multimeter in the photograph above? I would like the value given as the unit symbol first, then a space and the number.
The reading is A 0.760
